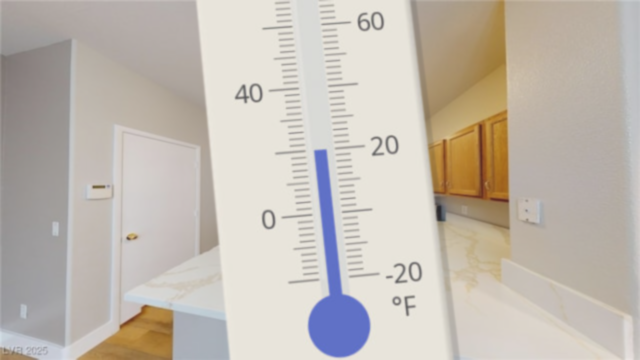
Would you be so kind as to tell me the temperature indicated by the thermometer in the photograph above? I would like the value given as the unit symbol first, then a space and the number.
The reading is °F 20
